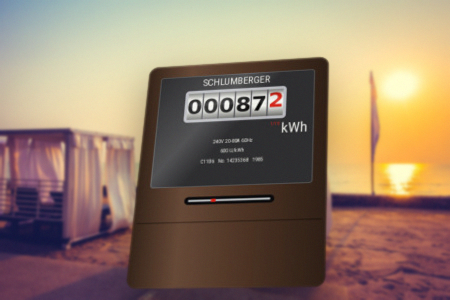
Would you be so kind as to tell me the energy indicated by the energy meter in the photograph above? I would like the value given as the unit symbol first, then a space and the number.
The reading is kWh 87.2
